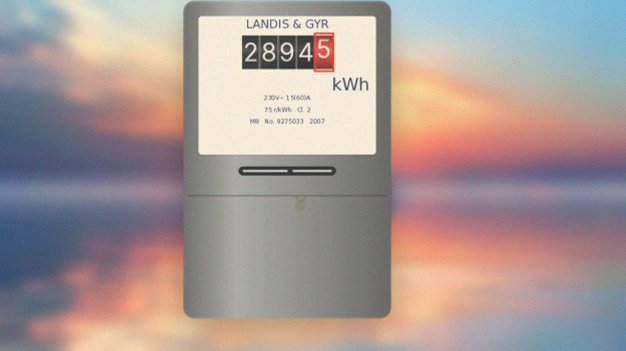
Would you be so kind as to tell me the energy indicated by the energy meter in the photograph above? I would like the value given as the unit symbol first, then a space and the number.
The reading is kWh 2894.5
